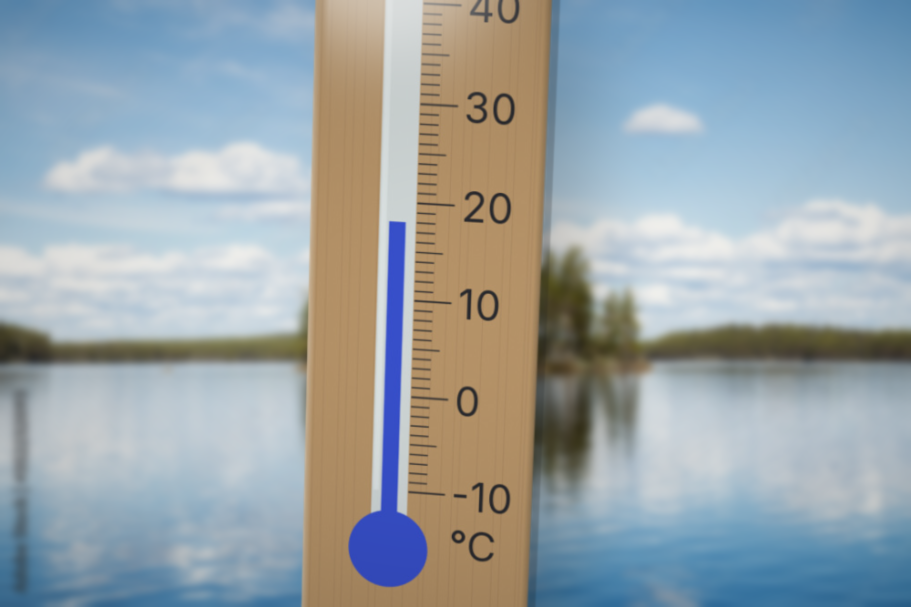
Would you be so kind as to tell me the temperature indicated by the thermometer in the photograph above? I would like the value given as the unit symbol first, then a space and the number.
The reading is °C 18
